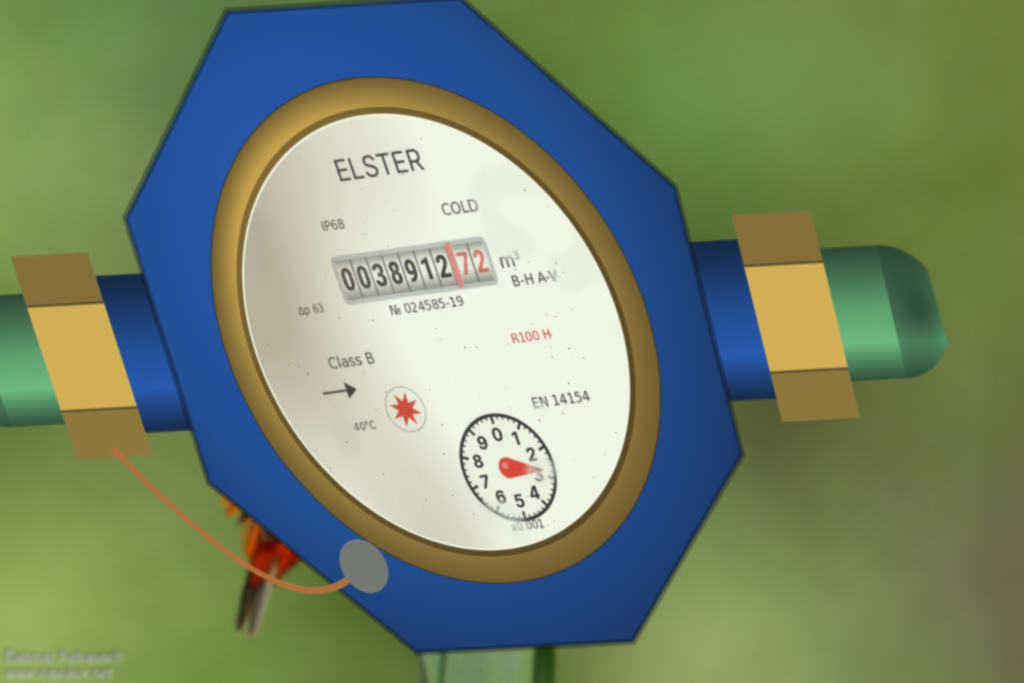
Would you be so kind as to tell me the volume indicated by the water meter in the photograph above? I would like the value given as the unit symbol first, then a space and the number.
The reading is m³ 38912.722
